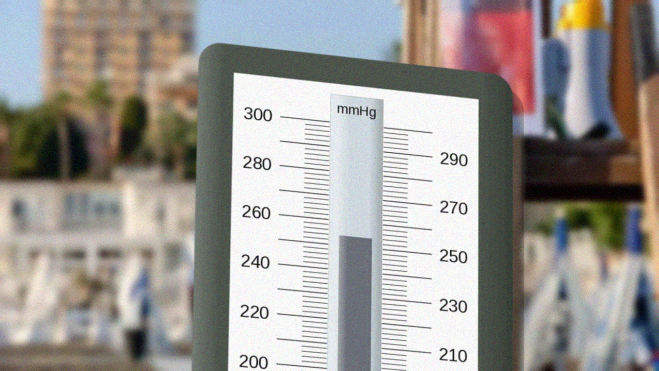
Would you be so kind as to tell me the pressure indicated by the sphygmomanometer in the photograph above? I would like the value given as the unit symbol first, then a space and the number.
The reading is mmHg 254
